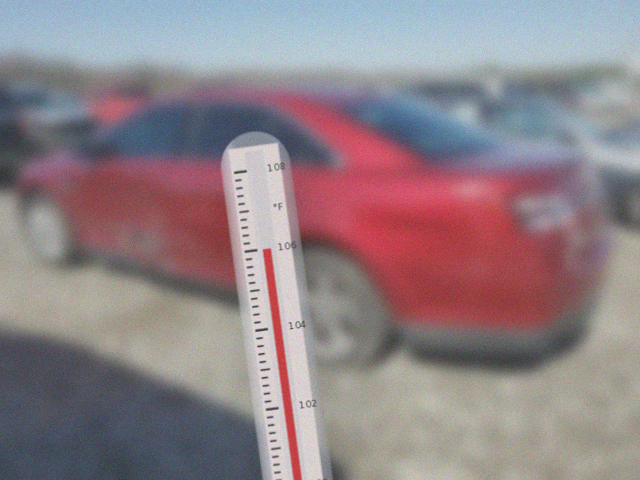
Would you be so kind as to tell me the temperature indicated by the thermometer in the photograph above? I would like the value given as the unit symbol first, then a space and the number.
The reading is °F 106
